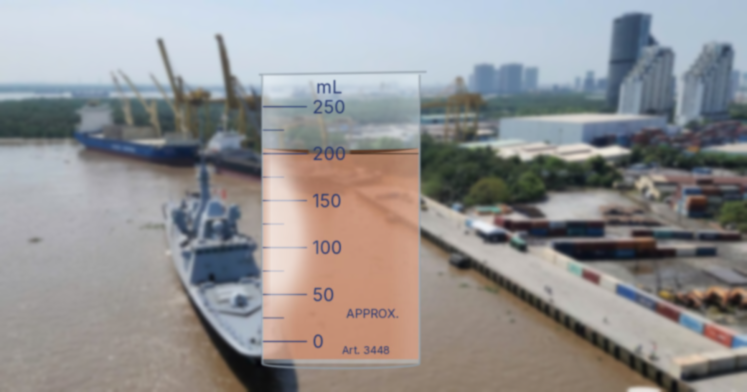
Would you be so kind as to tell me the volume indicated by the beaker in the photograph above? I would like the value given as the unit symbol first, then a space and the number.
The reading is mL 200
